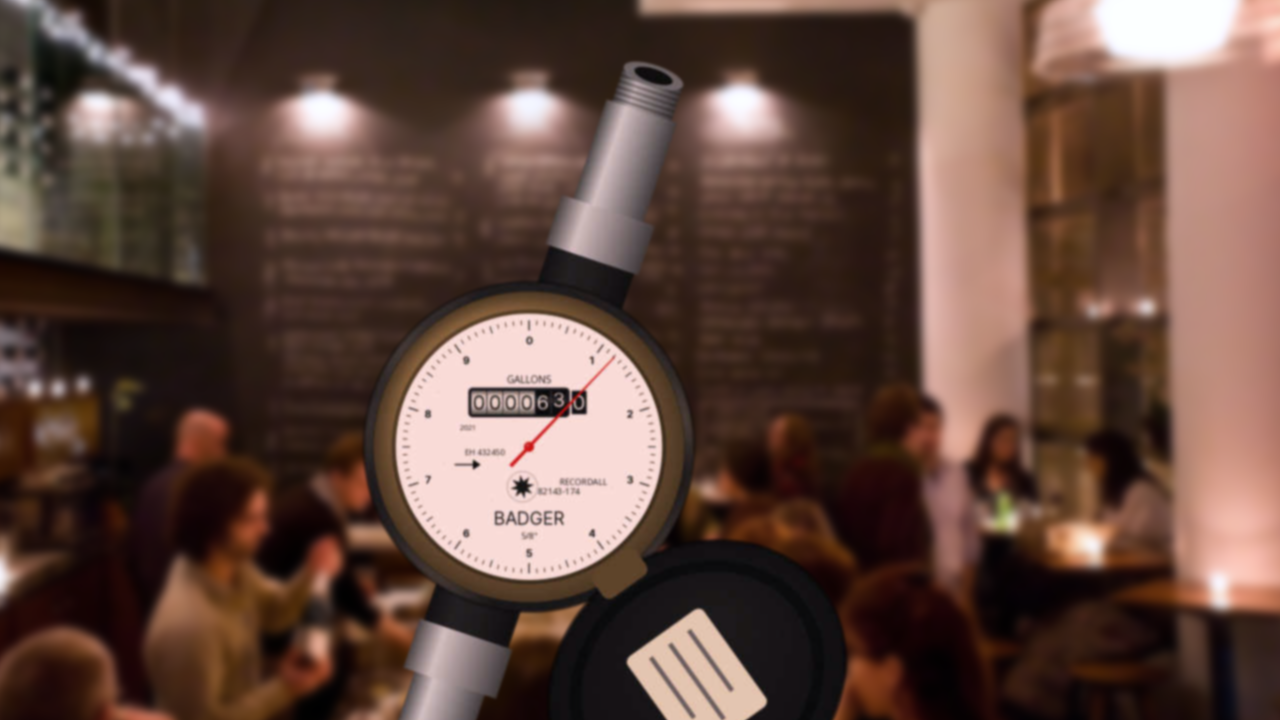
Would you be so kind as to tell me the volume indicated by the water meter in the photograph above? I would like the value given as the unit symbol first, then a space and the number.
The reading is gal 631.2
